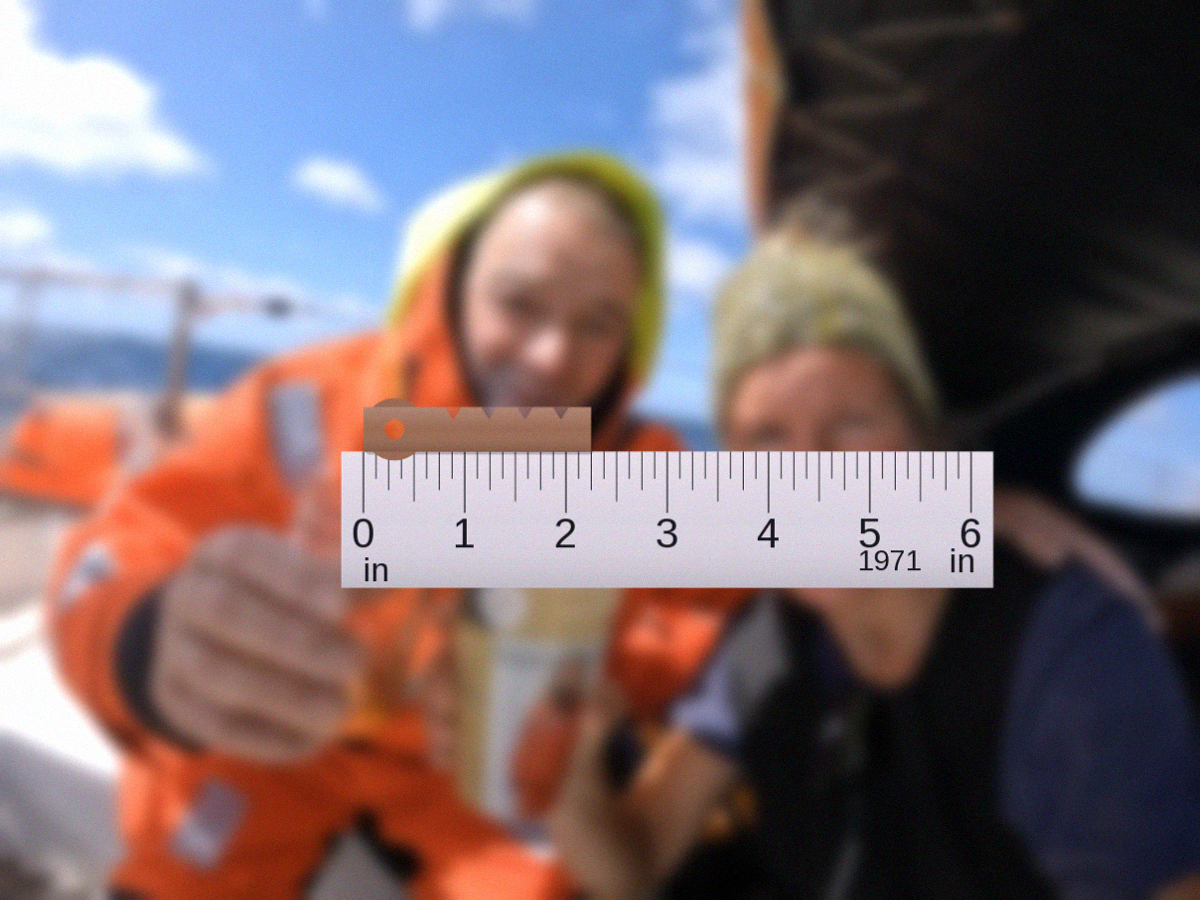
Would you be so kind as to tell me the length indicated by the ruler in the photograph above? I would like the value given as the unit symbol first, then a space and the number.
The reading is in 2.25
